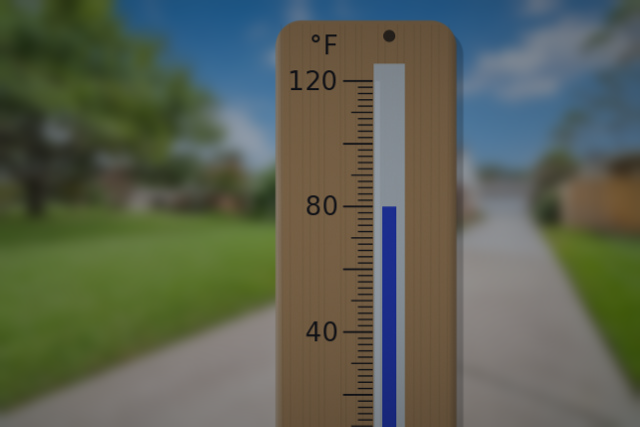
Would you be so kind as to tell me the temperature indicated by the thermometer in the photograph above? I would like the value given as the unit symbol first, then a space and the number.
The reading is °F 80
